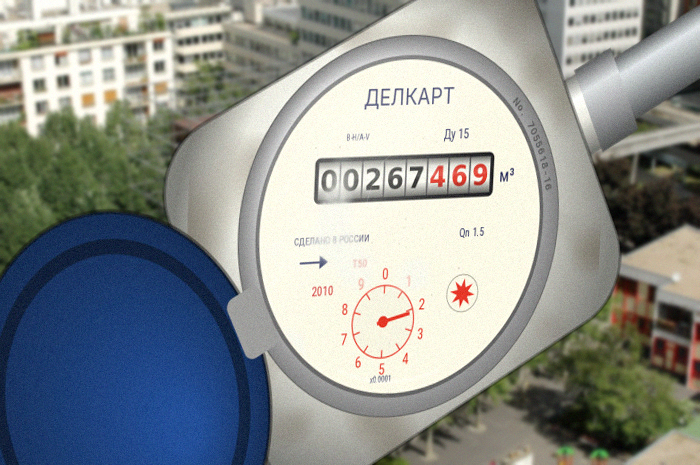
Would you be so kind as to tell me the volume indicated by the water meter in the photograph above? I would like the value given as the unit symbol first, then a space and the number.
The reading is m³ 267.4692
